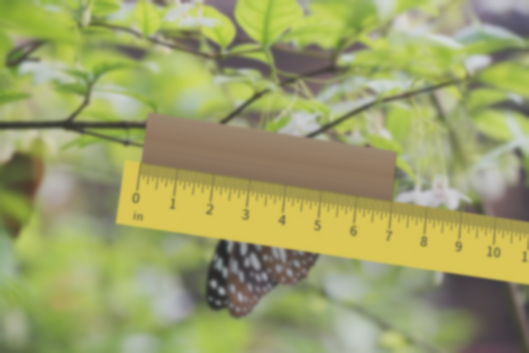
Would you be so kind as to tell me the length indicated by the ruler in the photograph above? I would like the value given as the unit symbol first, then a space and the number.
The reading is in 7
